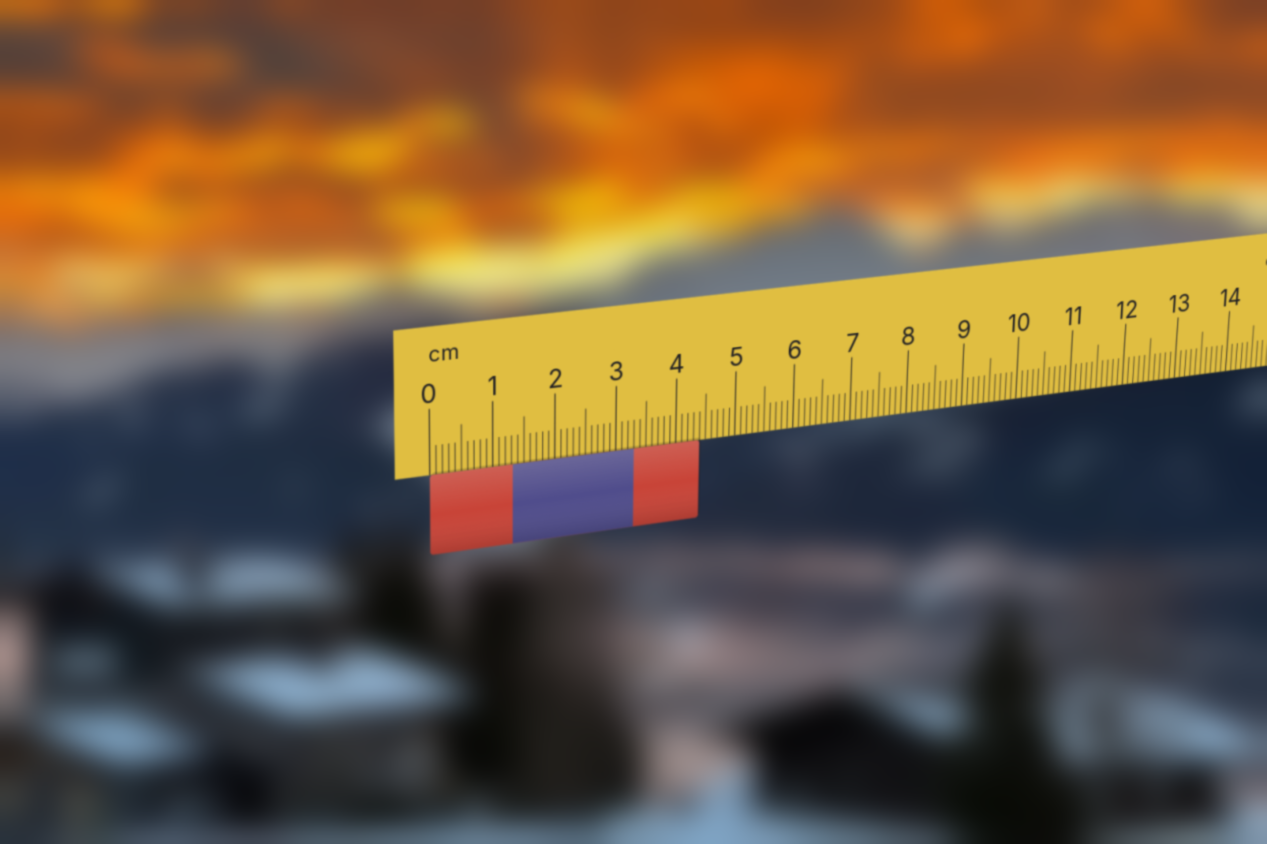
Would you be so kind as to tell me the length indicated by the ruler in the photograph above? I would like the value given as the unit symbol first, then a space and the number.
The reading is cm 4.4
